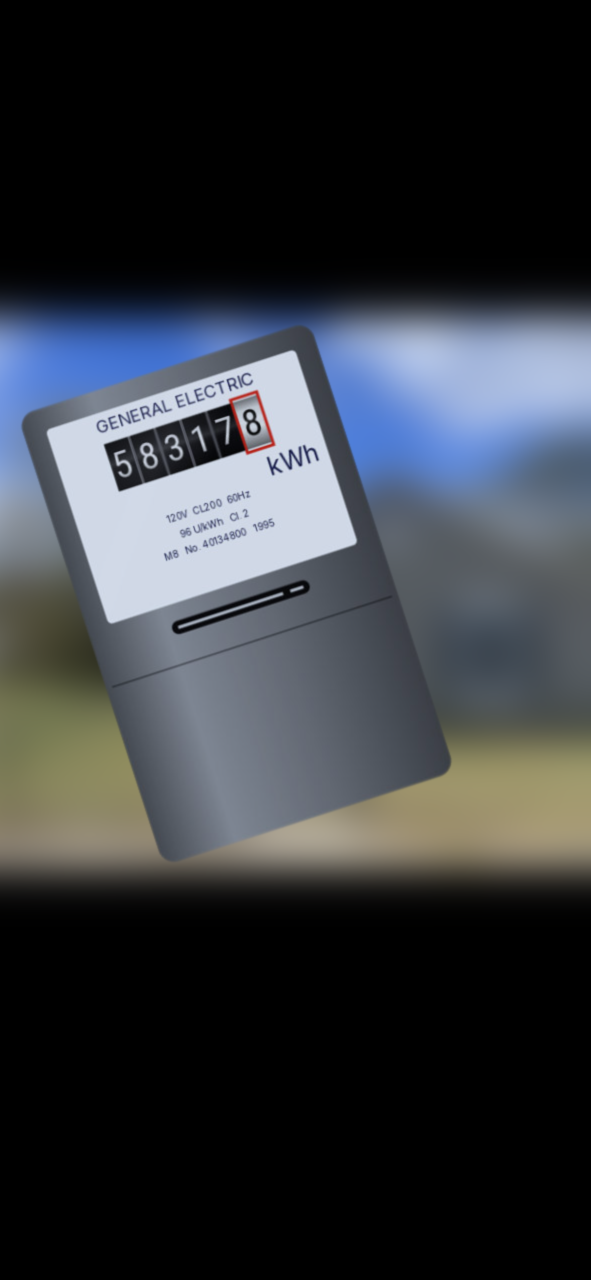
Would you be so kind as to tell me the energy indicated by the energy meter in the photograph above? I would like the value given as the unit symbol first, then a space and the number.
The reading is kWh 58317.8
